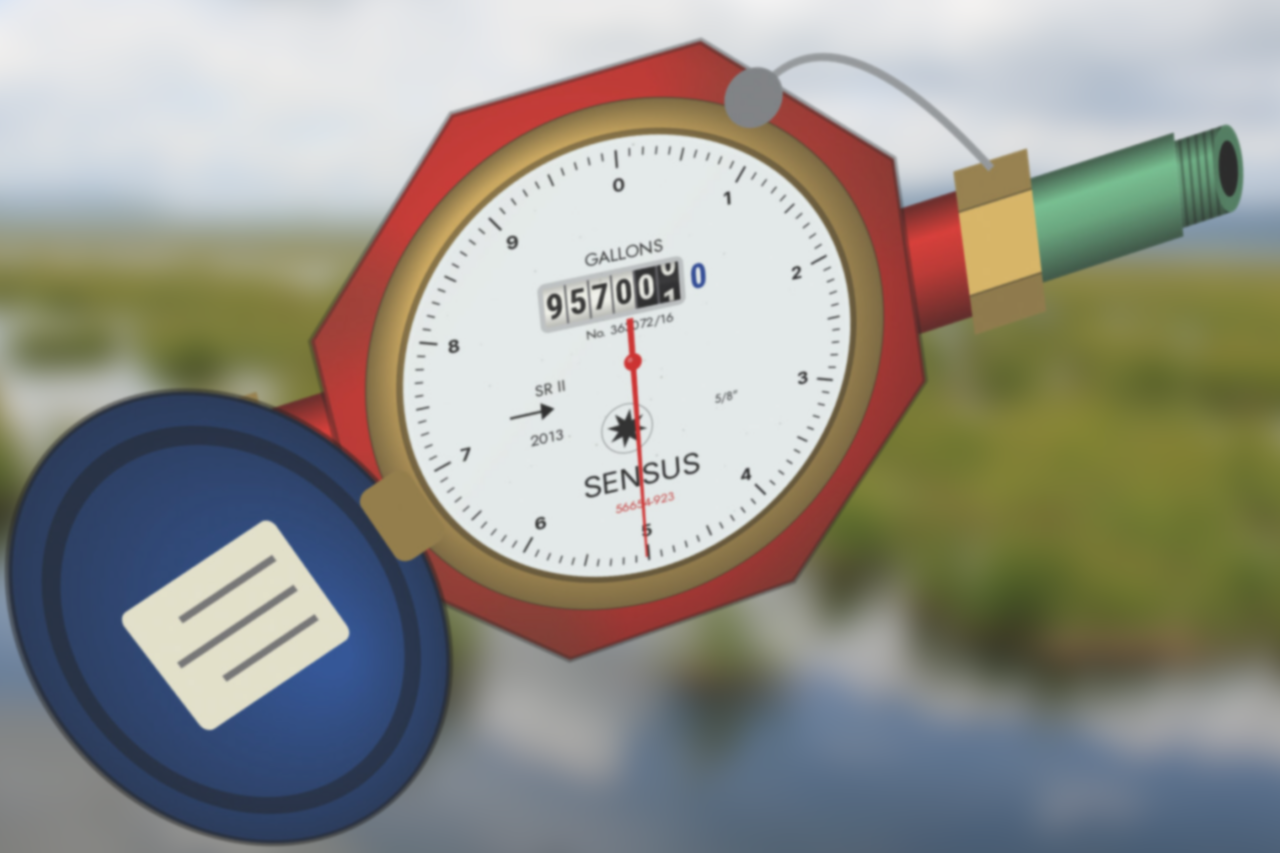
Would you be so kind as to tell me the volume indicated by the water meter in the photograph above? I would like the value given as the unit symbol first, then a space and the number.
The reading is gal 9570005.0
